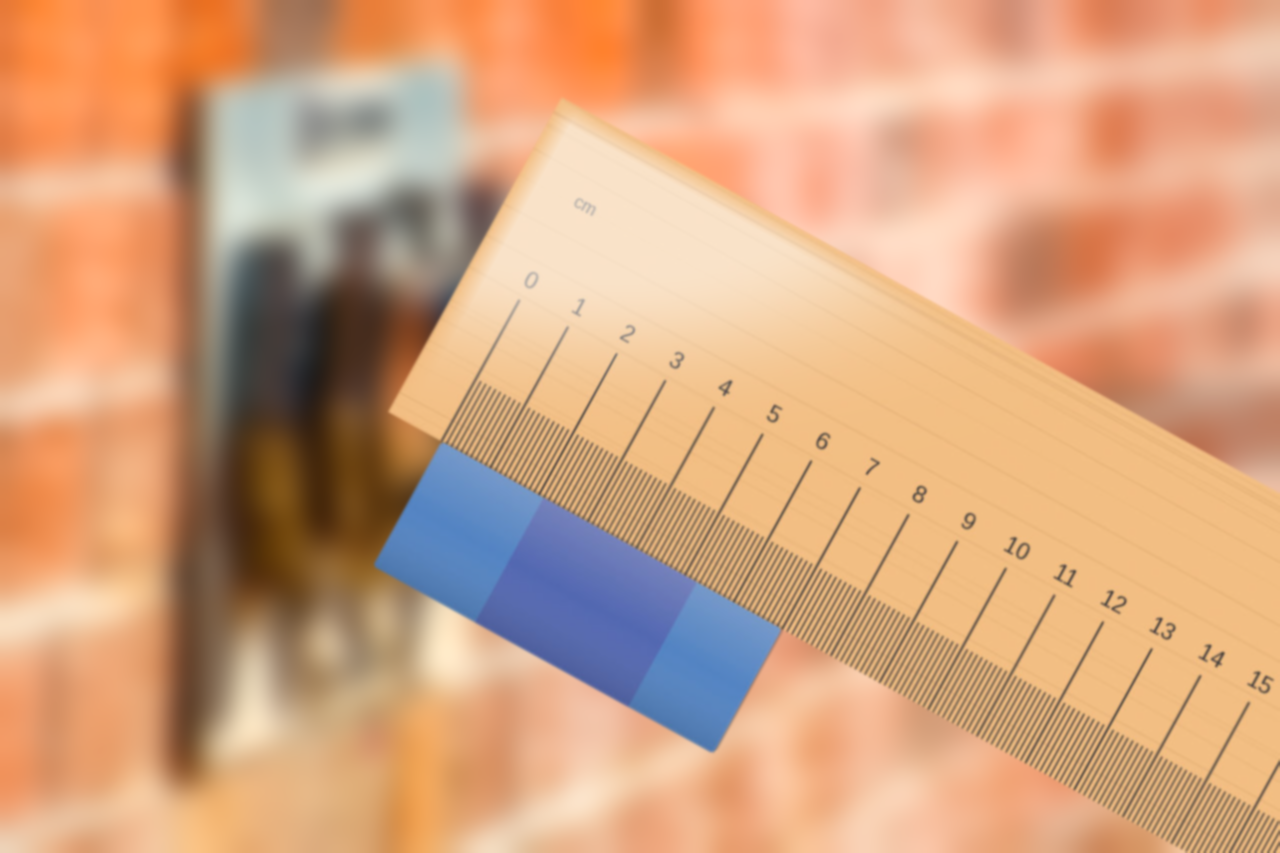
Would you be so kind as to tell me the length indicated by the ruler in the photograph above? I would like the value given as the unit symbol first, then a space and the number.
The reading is cm 7
